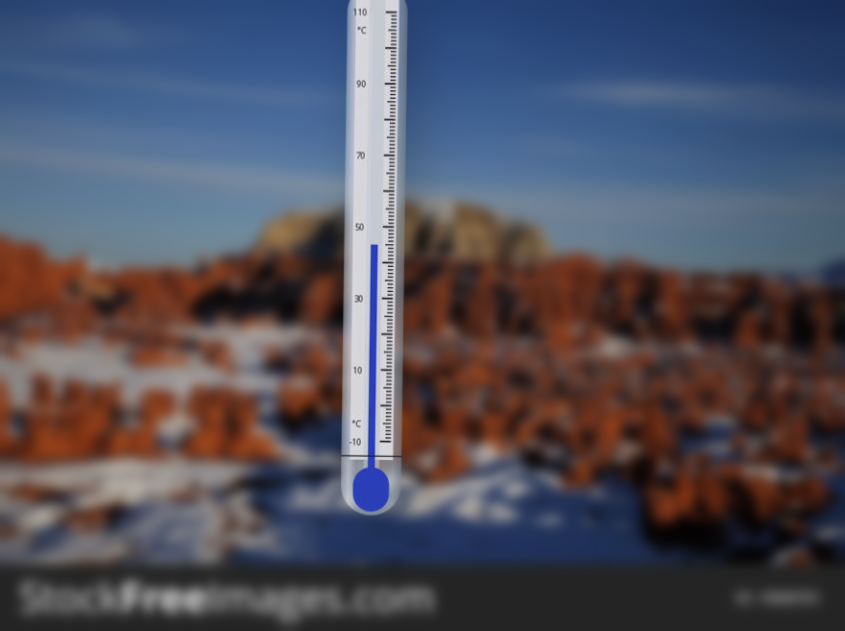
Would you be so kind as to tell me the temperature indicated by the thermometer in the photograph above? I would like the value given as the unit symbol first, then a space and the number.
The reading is °C 45
